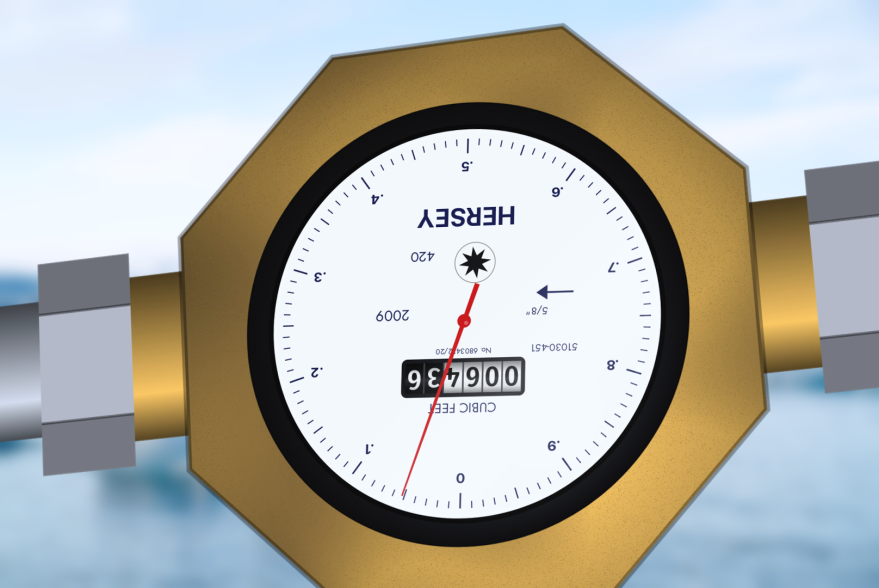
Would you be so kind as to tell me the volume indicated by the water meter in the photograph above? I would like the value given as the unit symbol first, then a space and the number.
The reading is ft³ 6436.05
